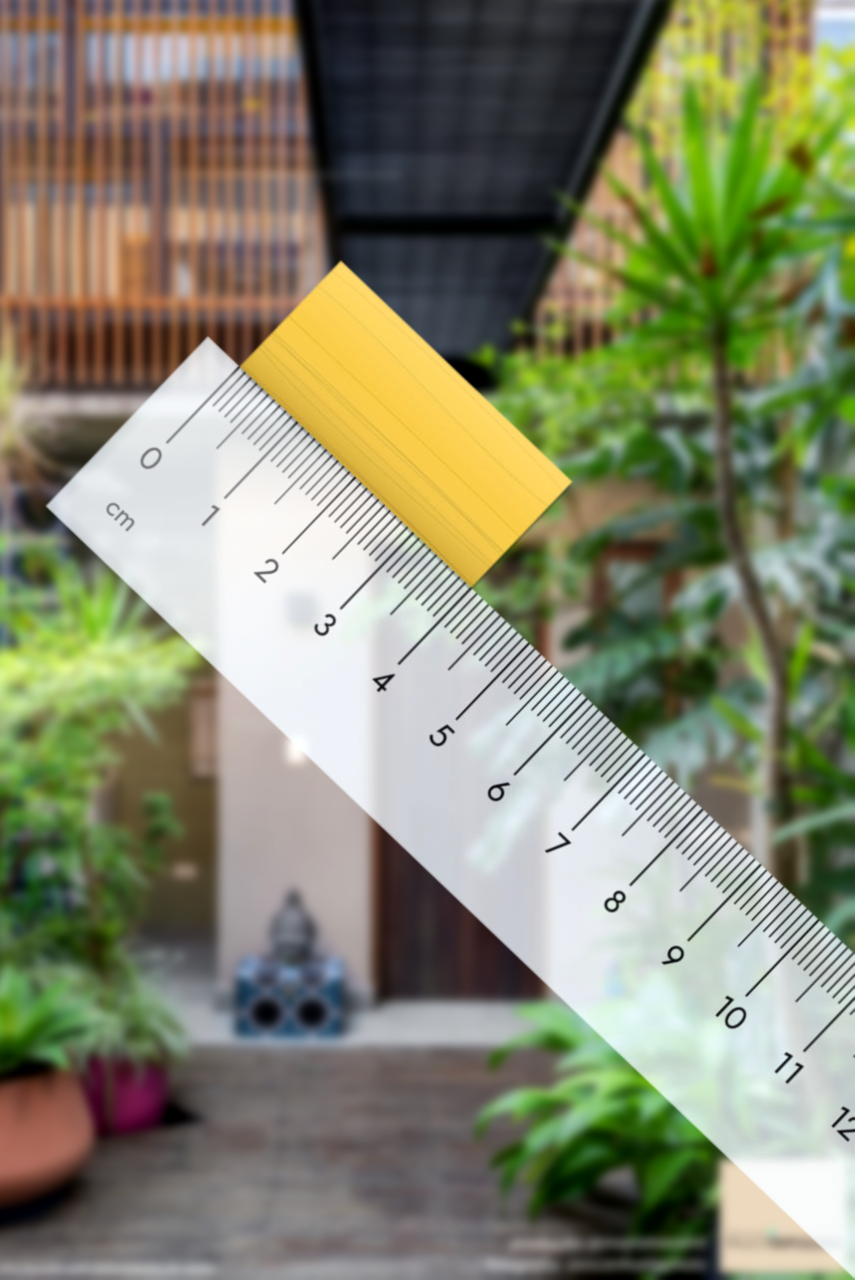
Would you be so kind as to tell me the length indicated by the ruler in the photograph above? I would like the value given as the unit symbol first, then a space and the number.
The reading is cm 4
